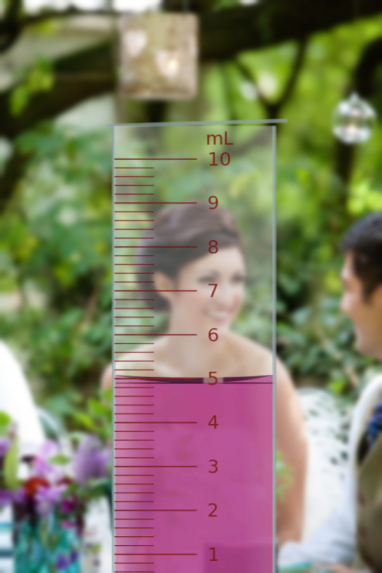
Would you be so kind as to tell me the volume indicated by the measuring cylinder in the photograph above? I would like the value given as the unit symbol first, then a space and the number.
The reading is mL 4.9
